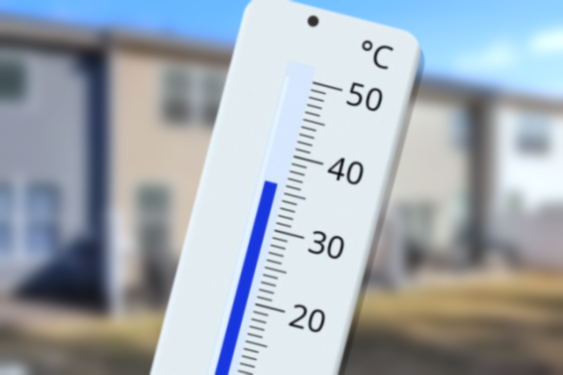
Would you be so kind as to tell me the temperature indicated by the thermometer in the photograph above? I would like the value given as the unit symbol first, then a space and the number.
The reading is °C 36
